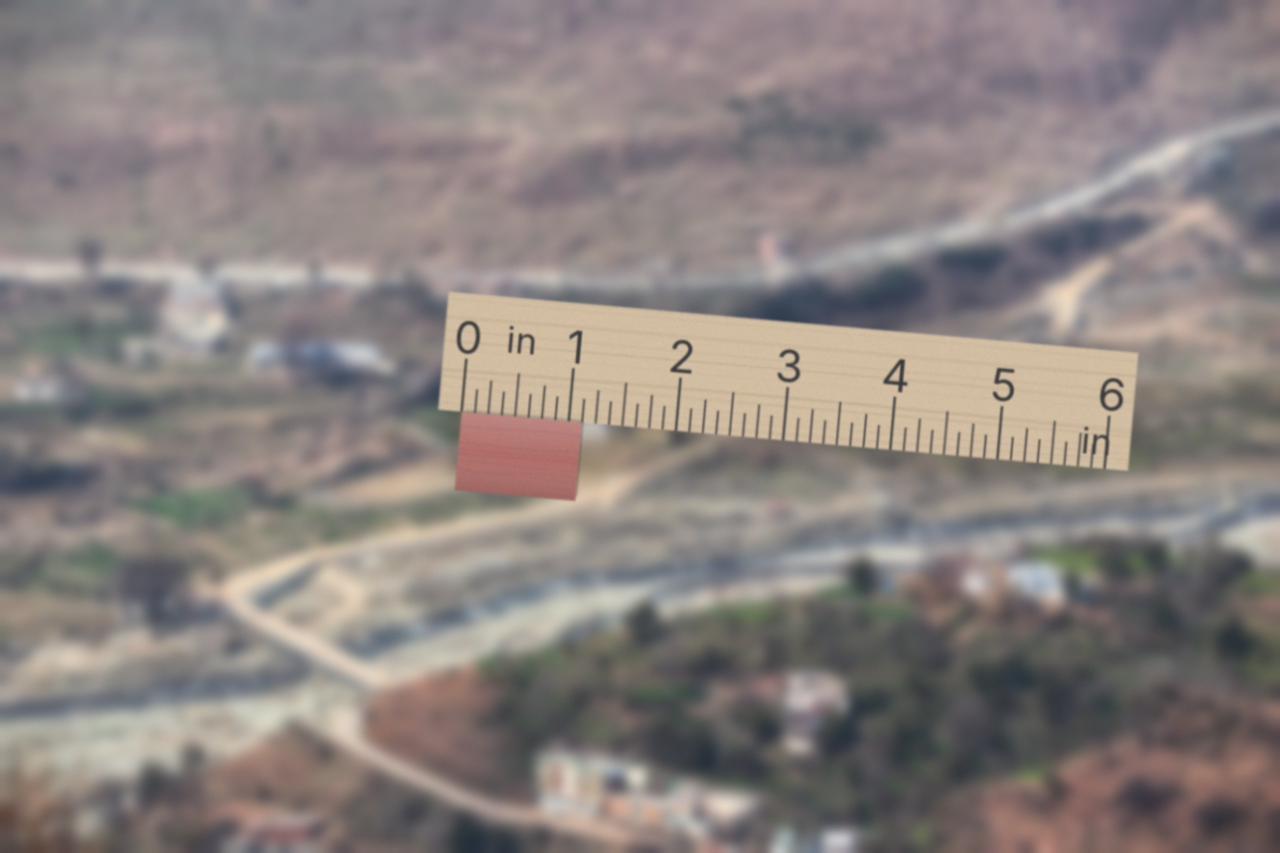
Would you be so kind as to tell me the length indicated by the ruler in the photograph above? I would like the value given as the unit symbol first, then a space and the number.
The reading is in 1.125
